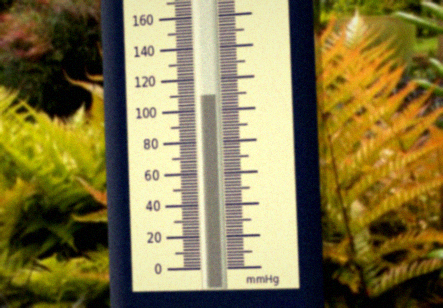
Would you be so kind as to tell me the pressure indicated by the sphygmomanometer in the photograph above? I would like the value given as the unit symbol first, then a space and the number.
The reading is mmHg 110
